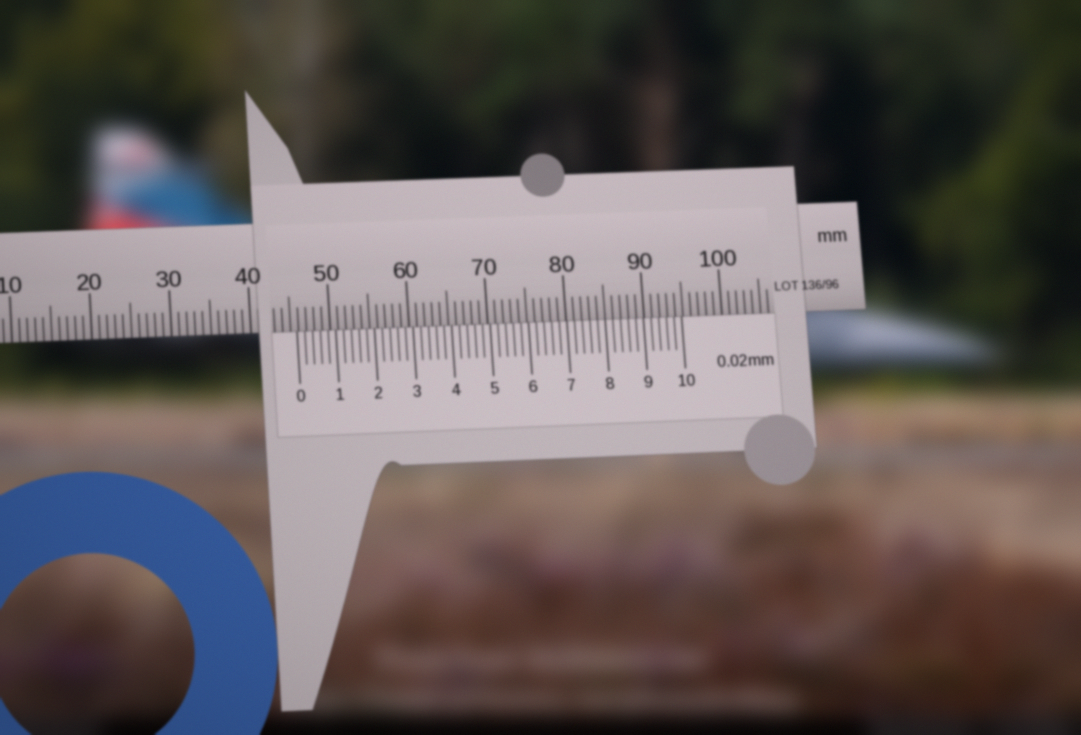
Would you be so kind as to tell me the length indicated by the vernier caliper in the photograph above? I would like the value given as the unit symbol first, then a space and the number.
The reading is mm 45.8
